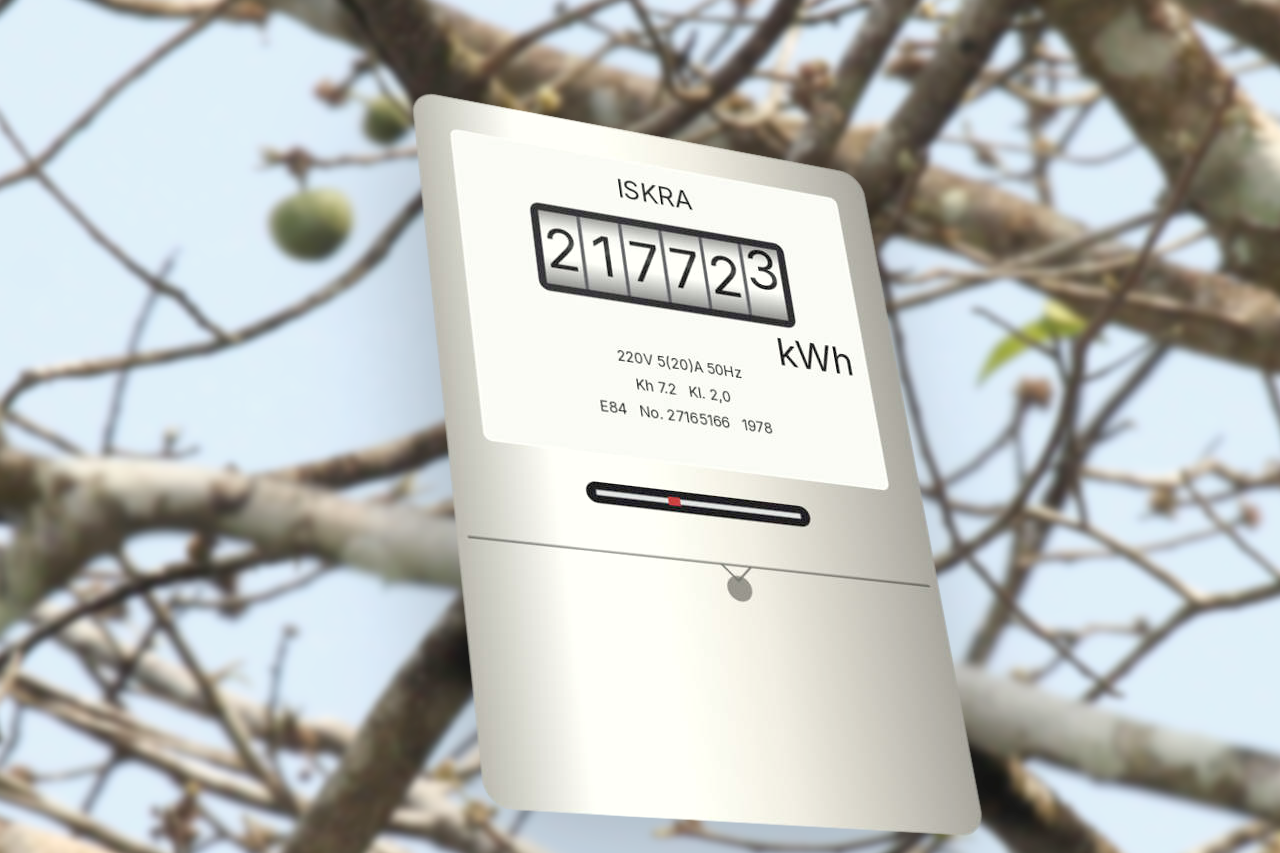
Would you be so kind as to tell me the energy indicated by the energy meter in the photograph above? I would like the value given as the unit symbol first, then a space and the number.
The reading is kWh 217723
